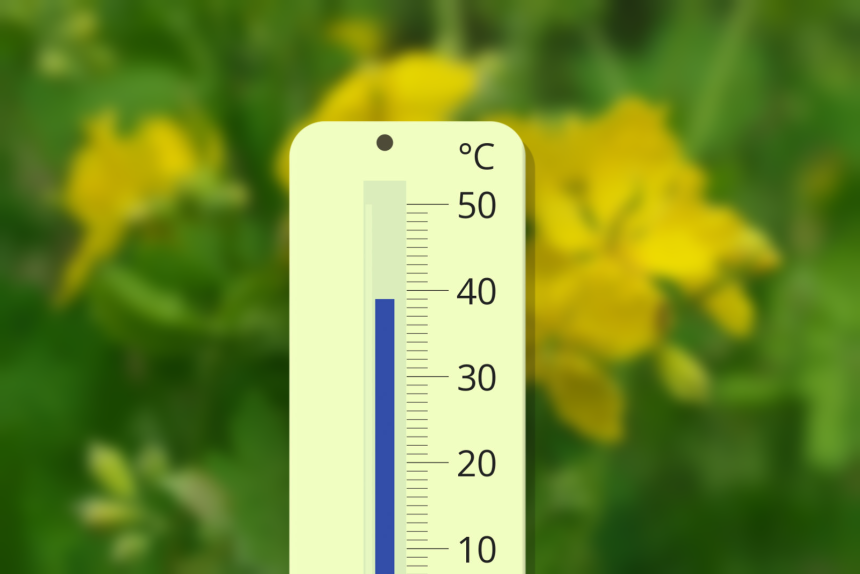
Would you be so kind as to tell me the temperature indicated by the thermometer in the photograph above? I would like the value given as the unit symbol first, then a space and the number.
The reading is °C 39
